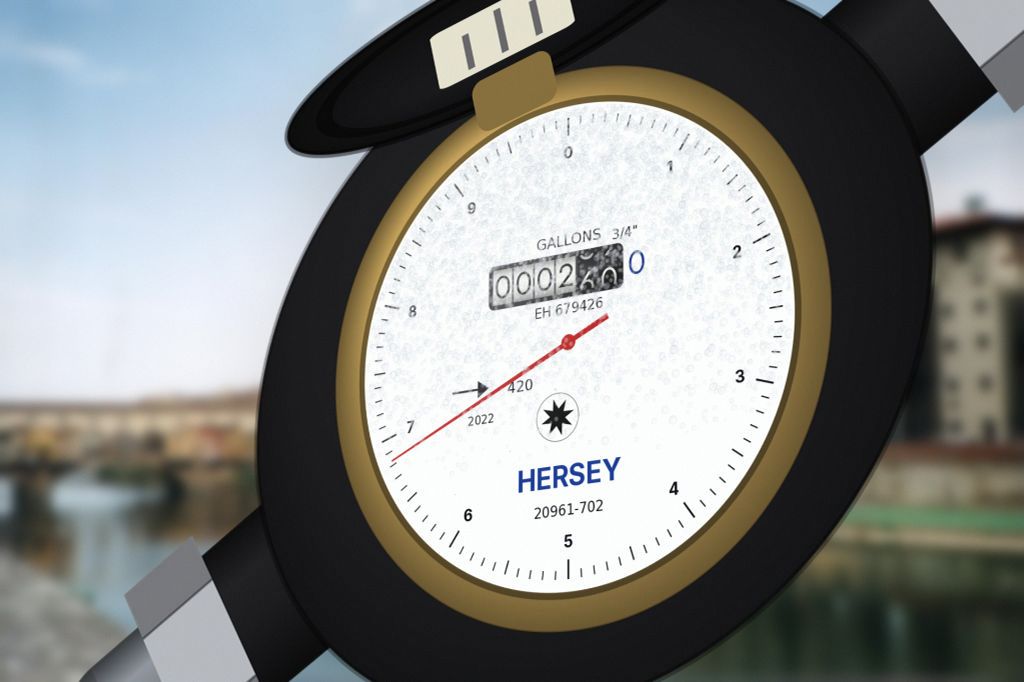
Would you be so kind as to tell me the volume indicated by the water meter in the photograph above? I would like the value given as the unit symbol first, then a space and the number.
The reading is gal 2596.8
